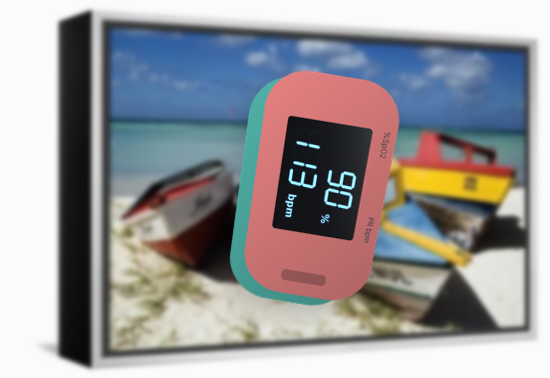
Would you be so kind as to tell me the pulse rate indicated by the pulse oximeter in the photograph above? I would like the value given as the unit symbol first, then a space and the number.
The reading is bpm 113
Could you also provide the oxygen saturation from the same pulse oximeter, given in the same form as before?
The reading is % 90
